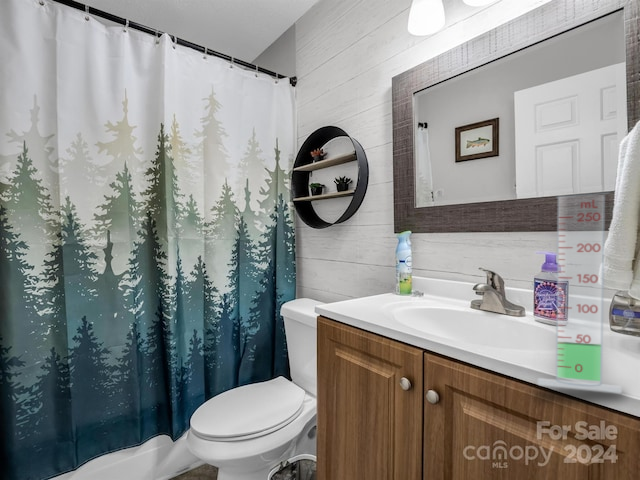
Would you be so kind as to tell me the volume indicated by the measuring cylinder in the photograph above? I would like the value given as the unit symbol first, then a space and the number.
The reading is mL 40
